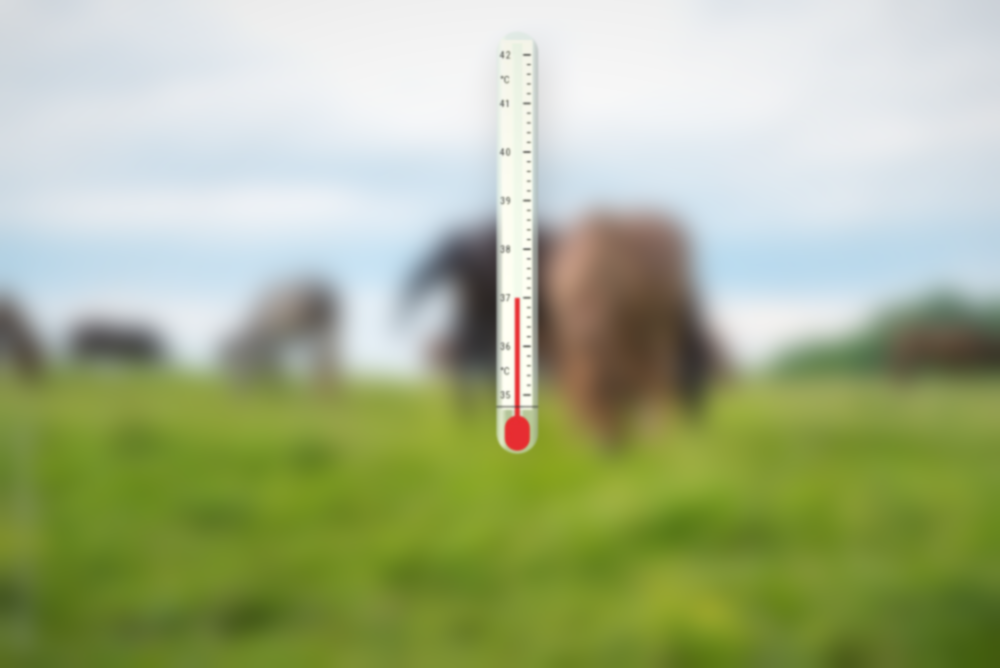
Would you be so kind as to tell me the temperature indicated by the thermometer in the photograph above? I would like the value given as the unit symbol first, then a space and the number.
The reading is °C 37
